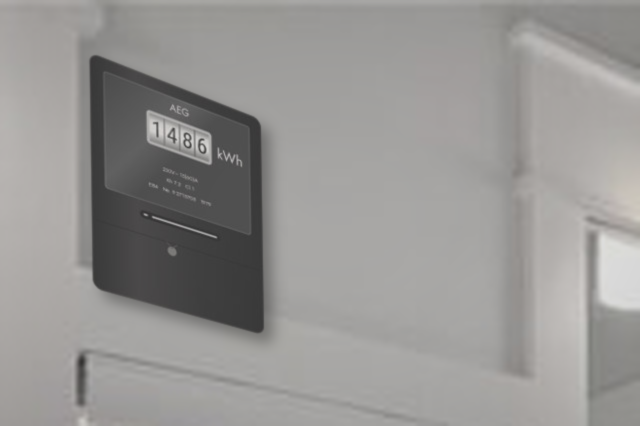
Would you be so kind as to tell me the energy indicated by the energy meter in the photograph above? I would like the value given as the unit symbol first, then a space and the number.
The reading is kWh 1486
